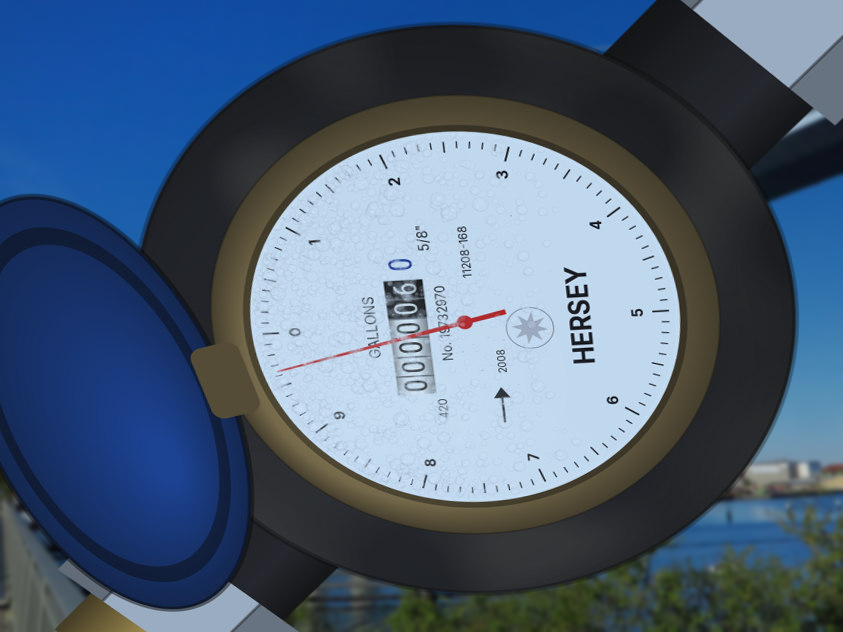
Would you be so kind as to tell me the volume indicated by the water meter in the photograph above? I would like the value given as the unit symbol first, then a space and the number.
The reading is gal 59.6
